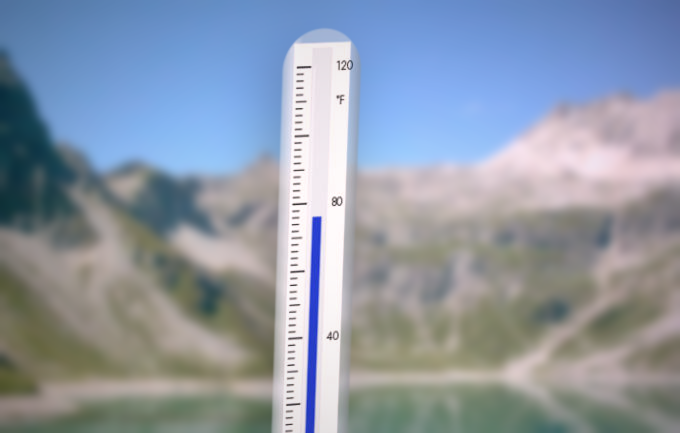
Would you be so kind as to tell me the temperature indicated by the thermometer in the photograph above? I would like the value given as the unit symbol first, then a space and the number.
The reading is °F 76
